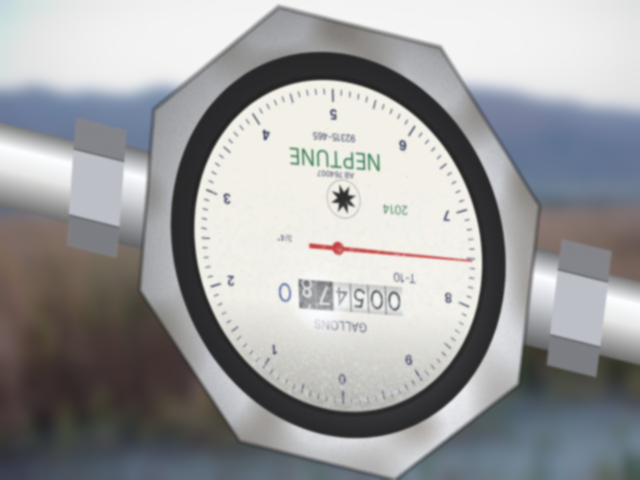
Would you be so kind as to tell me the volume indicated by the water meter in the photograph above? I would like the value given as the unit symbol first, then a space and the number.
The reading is gal 54777.5
